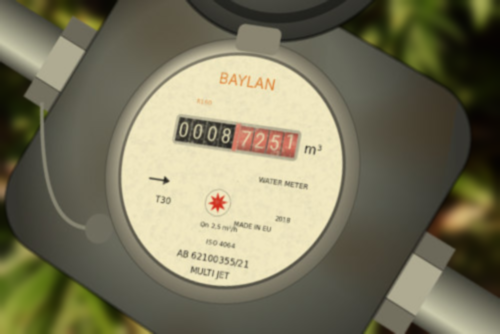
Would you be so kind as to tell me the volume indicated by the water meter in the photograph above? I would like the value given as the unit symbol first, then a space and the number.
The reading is m³ 8.7251
